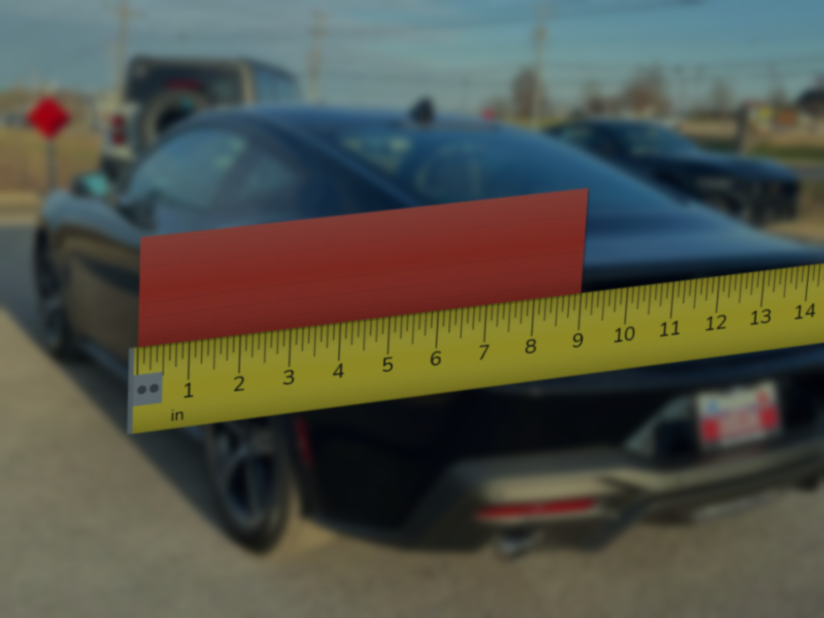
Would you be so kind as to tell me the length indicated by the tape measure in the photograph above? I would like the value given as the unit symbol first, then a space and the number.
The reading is in 9
